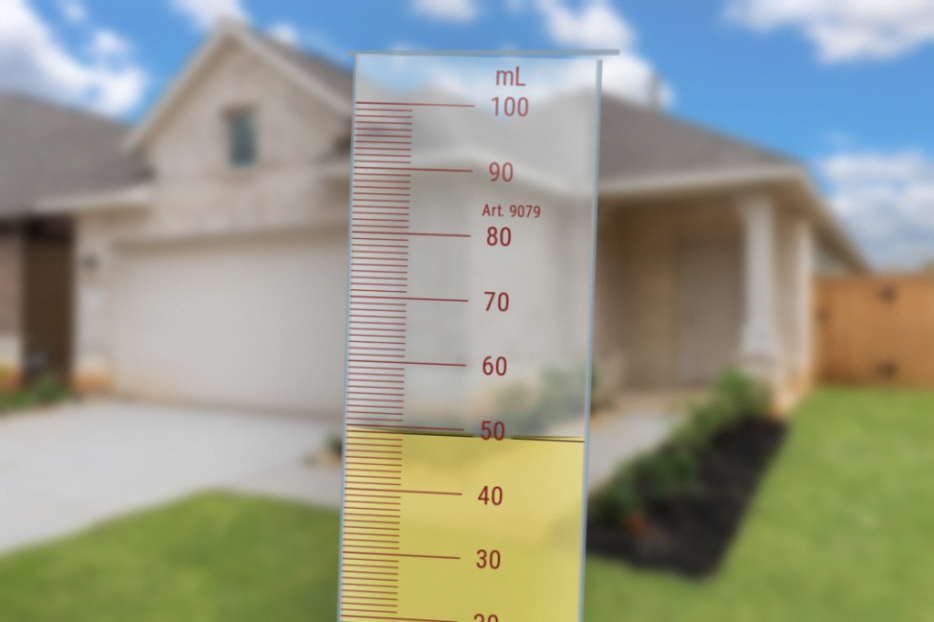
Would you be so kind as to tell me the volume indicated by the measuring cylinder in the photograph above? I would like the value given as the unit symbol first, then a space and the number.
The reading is mL 49
